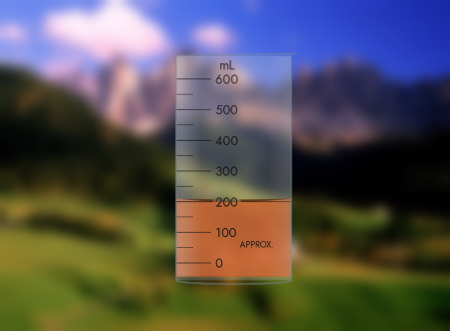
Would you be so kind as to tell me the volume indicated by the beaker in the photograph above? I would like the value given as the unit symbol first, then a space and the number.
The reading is mL 200
